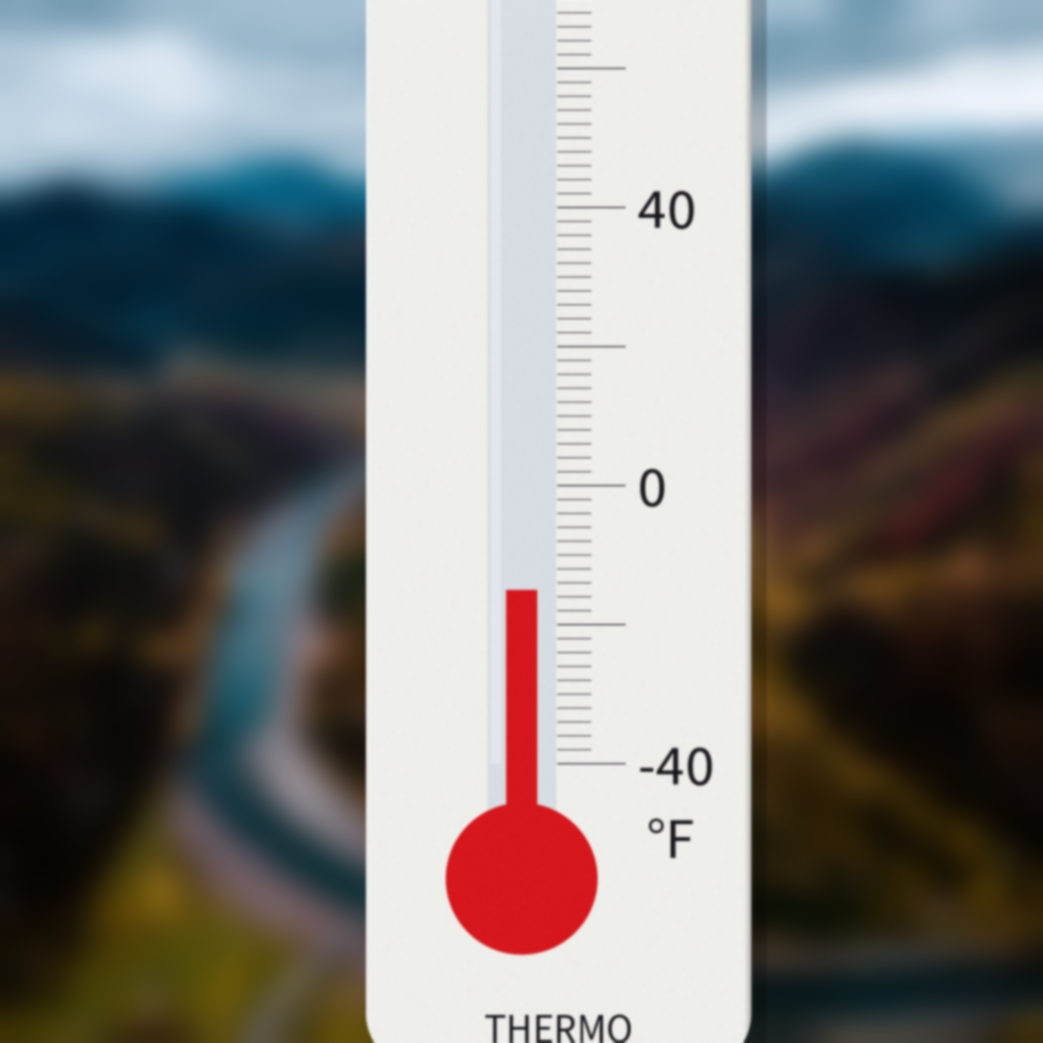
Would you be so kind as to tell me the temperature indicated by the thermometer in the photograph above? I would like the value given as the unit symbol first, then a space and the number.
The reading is °F -15
